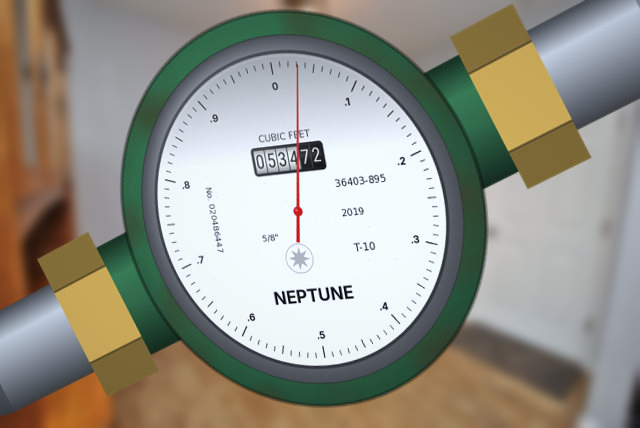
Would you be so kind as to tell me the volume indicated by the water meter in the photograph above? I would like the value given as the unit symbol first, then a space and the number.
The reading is ft³ 53472.03
